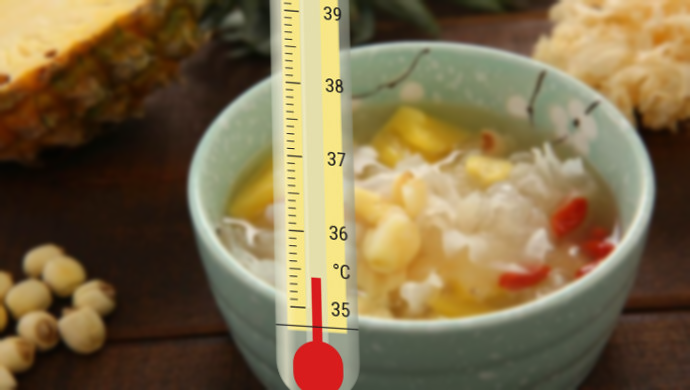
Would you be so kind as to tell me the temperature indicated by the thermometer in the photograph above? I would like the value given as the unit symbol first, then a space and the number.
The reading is °C 35.4
